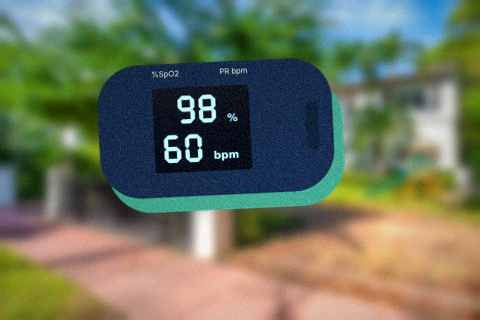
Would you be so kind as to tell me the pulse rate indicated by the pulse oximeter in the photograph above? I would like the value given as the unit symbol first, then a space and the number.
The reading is bpm 60
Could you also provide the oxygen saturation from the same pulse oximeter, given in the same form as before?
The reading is % 98
